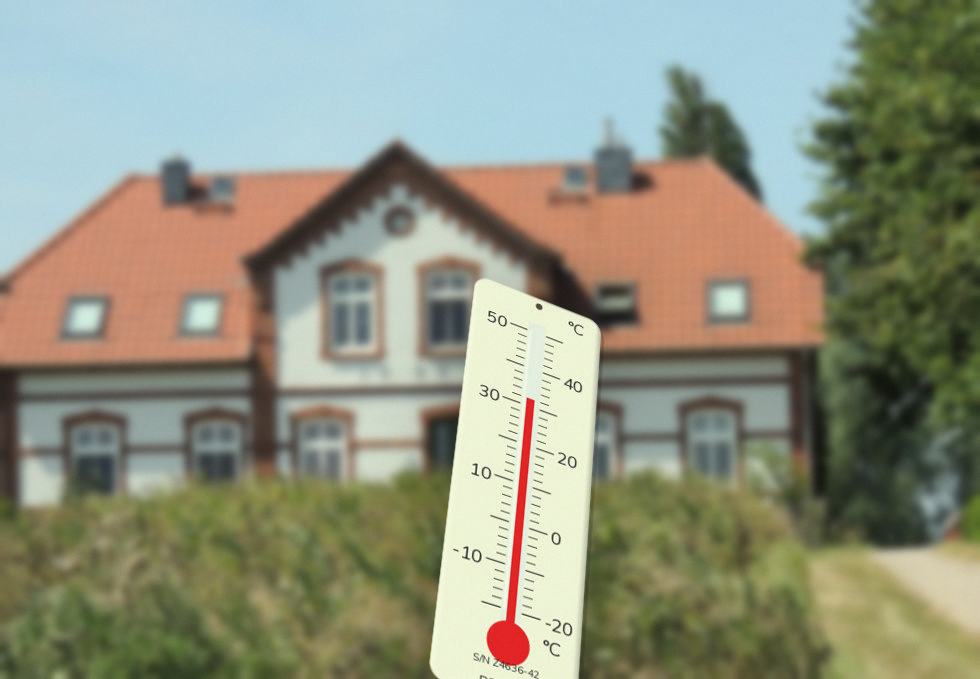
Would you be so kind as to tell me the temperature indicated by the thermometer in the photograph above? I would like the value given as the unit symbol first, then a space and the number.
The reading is °C 32
